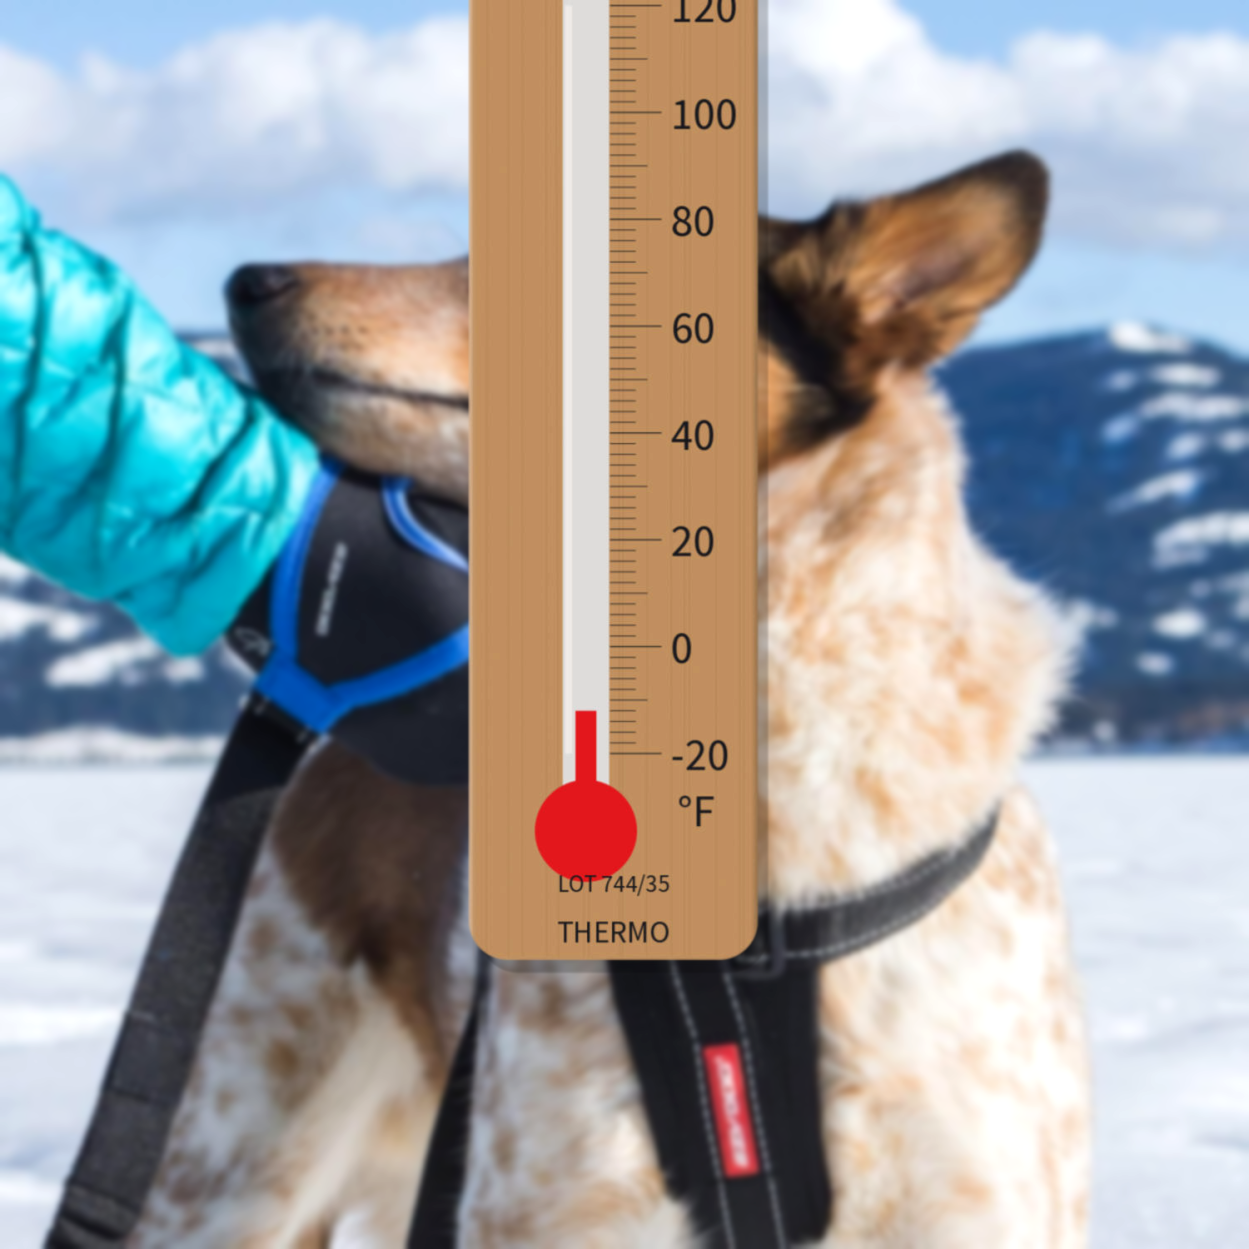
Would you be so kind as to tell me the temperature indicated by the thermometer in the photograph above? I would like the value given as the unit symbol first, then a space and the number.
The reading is °F -12
